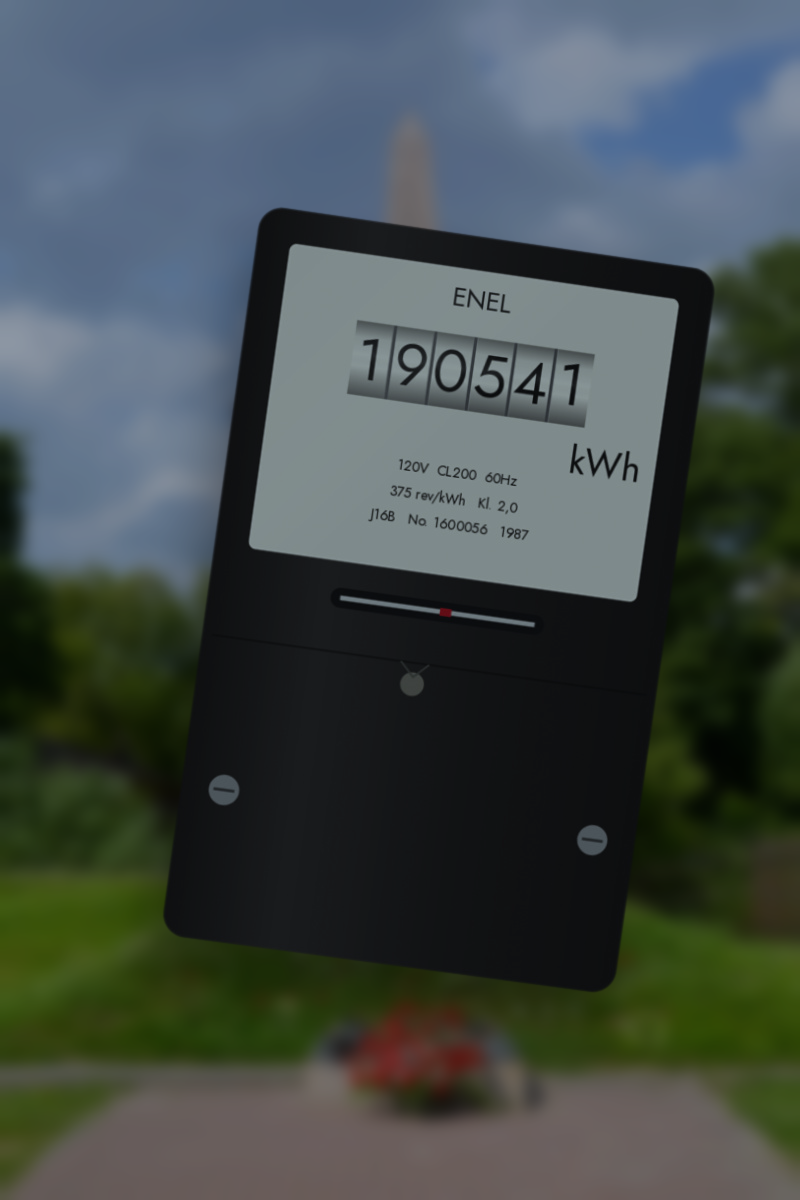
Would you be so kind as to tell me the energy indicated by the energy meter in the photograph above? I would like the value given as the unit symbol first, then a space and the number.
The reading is kWh 190541
